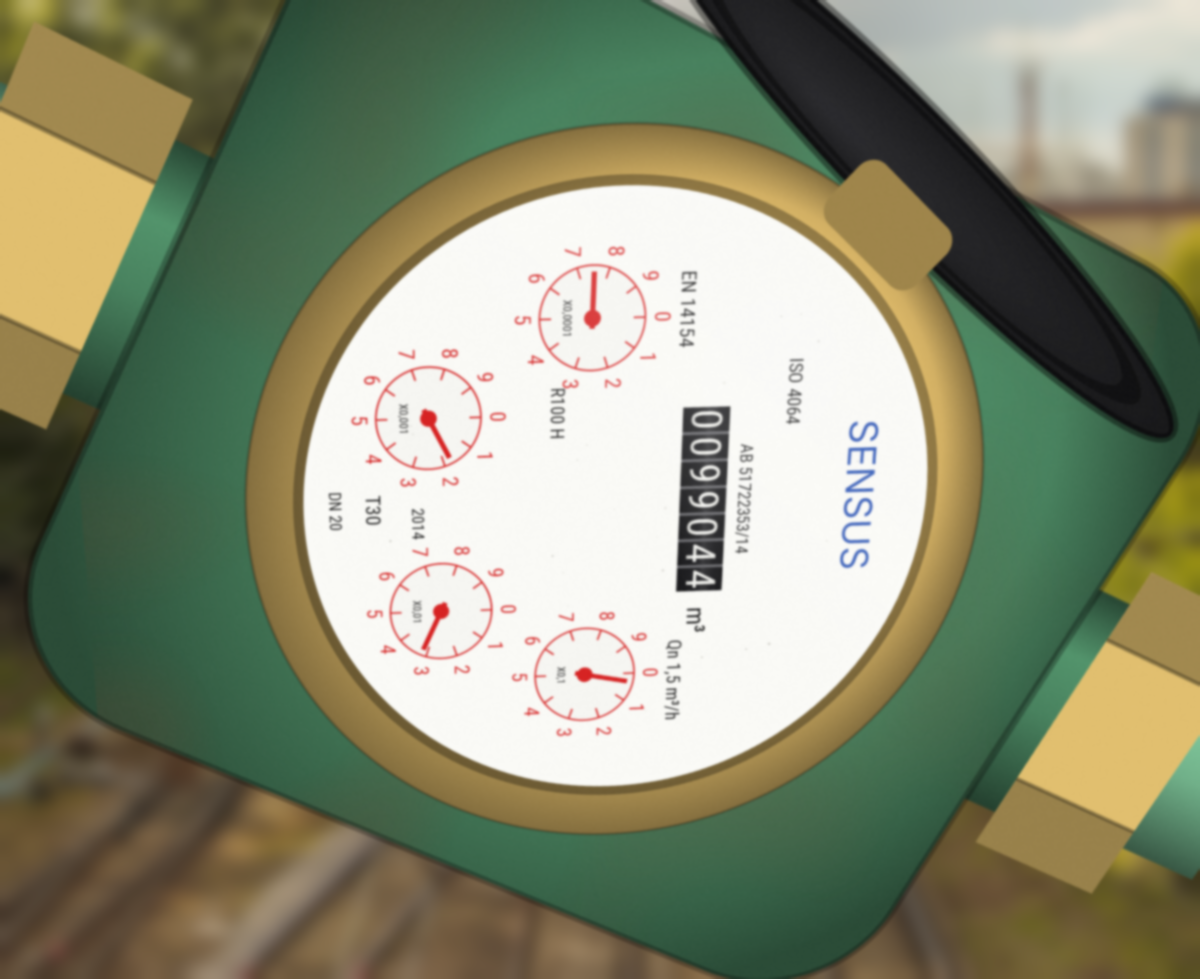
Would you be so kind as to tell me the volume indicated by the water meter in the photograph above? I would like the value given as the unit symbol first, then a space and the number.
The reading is m³ 99044.0317
